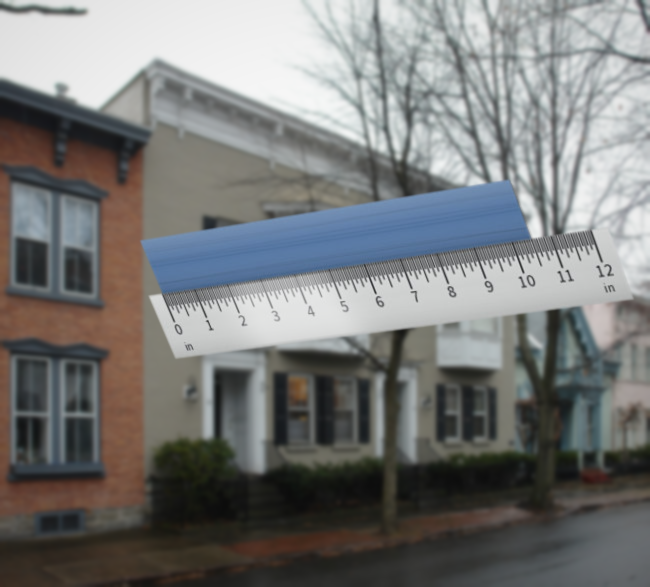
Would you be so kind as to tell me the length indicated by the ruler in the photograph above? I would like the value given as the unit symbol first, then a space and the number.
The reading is in 10.5
